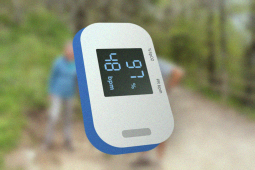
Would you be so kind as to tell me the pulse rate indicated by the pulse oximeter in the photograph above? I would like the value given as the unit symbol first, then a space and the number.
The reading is bpm 48
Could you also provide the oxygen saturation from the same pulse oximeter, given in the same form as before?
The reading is % 97
